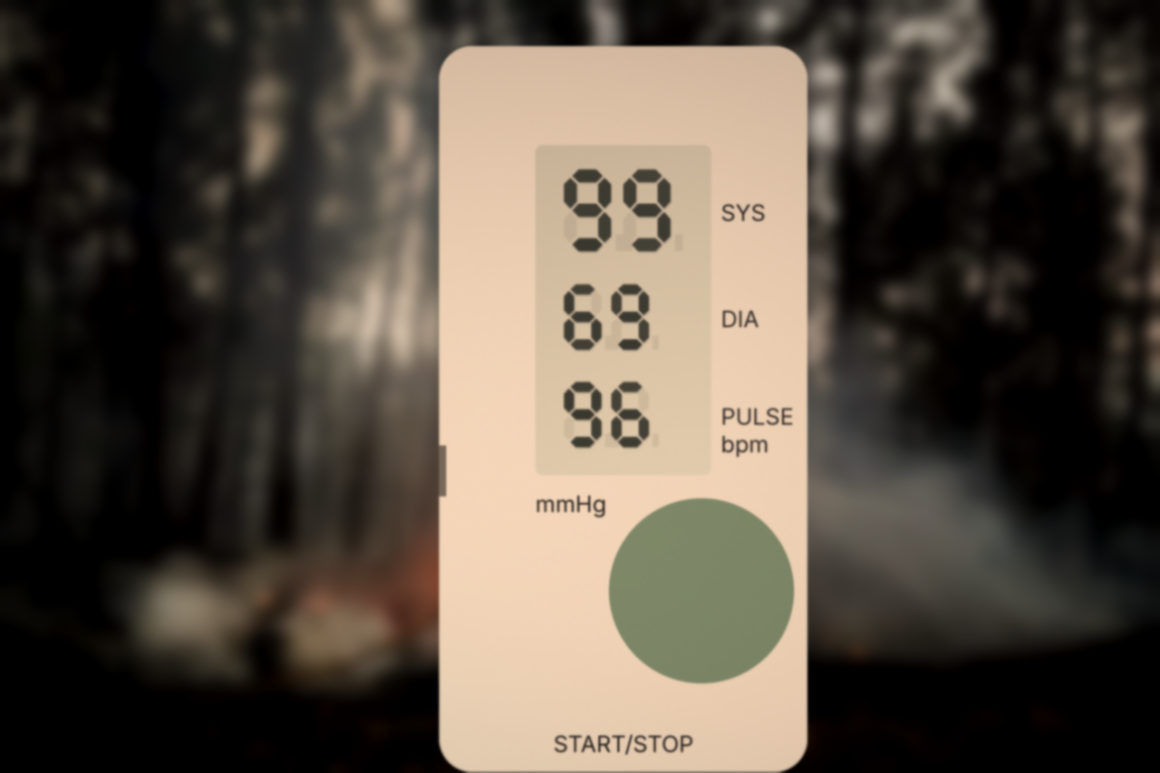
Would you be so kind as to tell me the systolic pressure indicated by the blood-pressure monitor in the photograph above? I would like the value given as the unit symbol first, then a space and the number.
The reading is mmHg 99
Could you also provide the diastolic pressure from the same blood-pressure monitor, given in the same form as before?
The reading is mmHg 69
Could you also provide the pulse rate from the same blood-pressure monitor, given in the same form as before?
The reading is bpm 96
